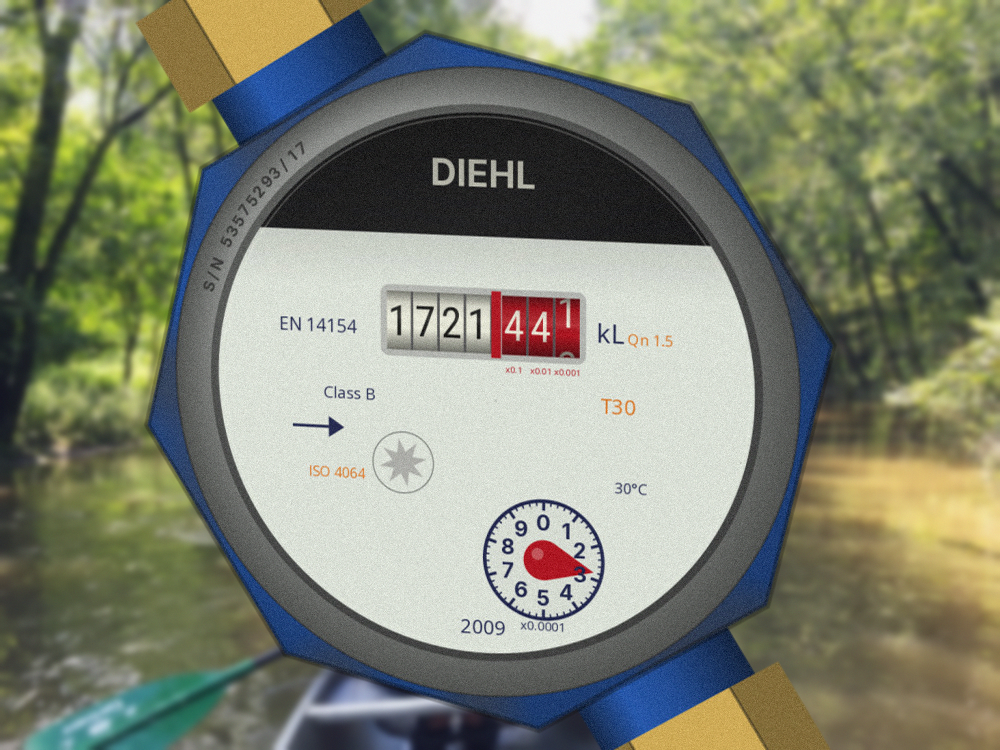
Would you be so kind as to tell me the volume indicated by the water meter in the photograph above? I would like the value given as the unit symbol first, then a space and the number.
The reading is kL 1721.4412
